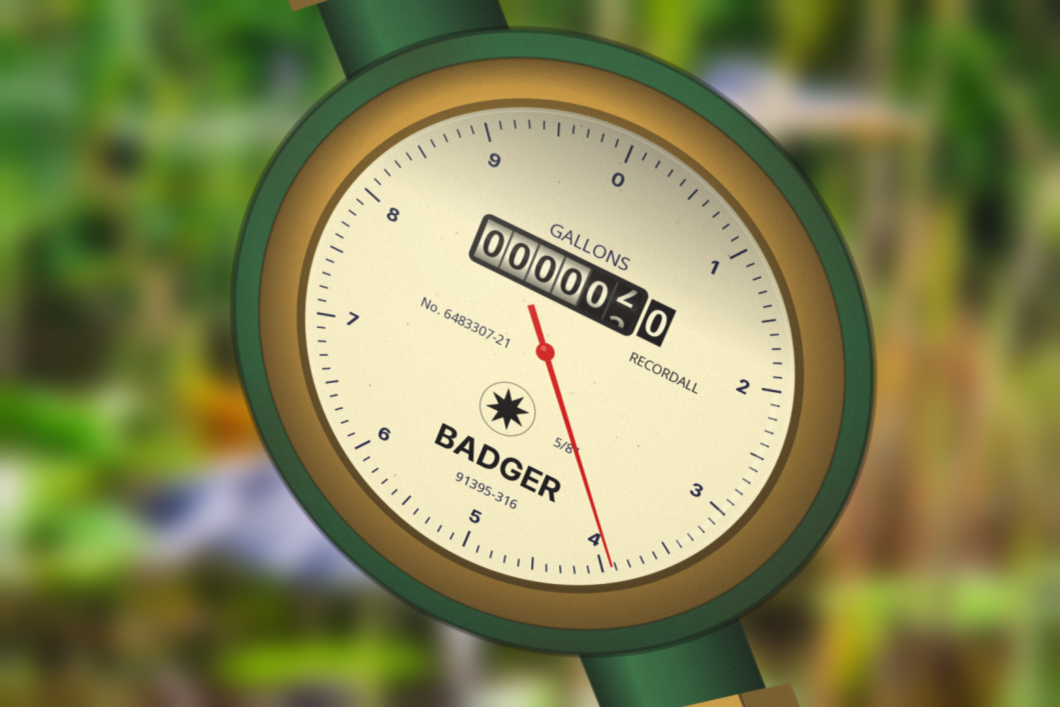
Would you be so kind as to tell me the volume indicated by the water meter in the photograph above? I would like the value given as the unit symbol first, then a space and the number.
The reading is gal 23.9
